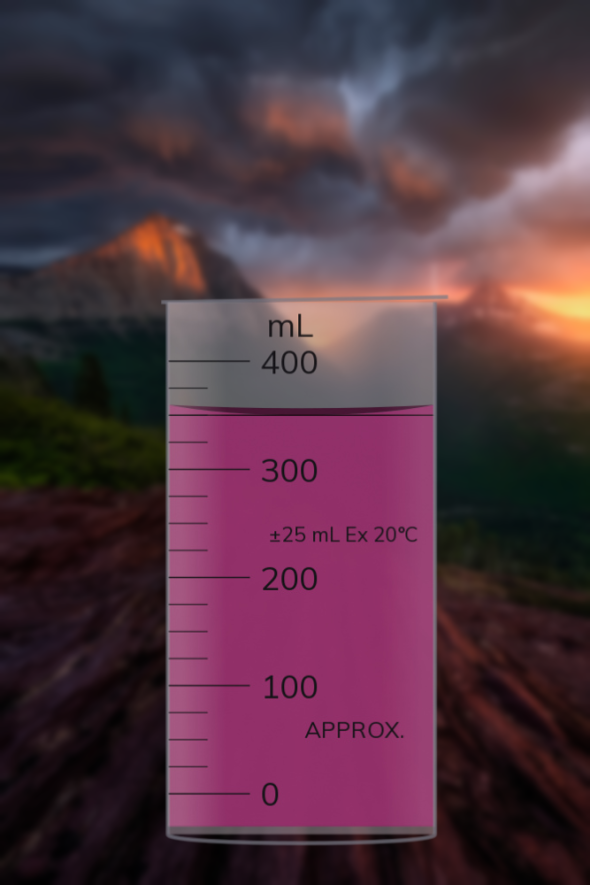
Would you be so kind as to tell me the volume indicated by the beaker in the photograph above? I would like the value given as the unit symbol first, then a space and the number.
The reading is mL 350
